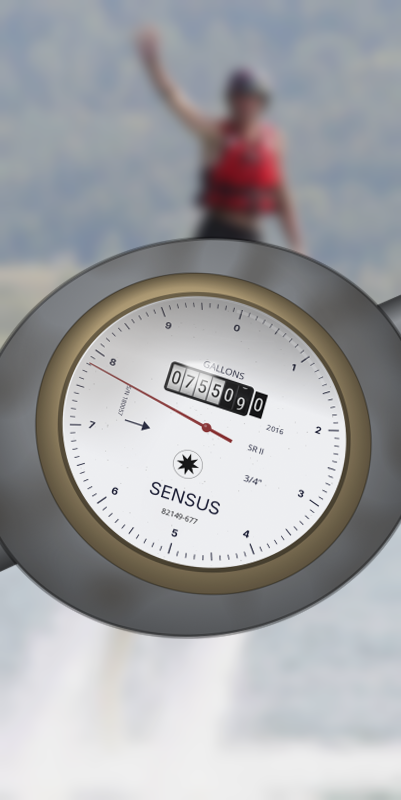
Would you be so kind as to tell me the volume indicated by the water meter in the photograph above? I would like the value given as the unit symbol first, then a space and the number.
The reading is gal 755087.8
